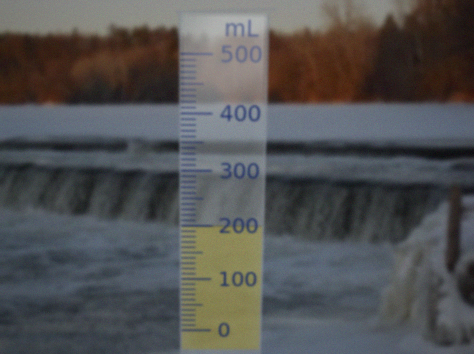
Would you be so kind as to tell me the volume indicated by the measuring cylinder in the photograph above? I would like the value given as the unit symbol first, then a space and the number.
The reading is mL 200
